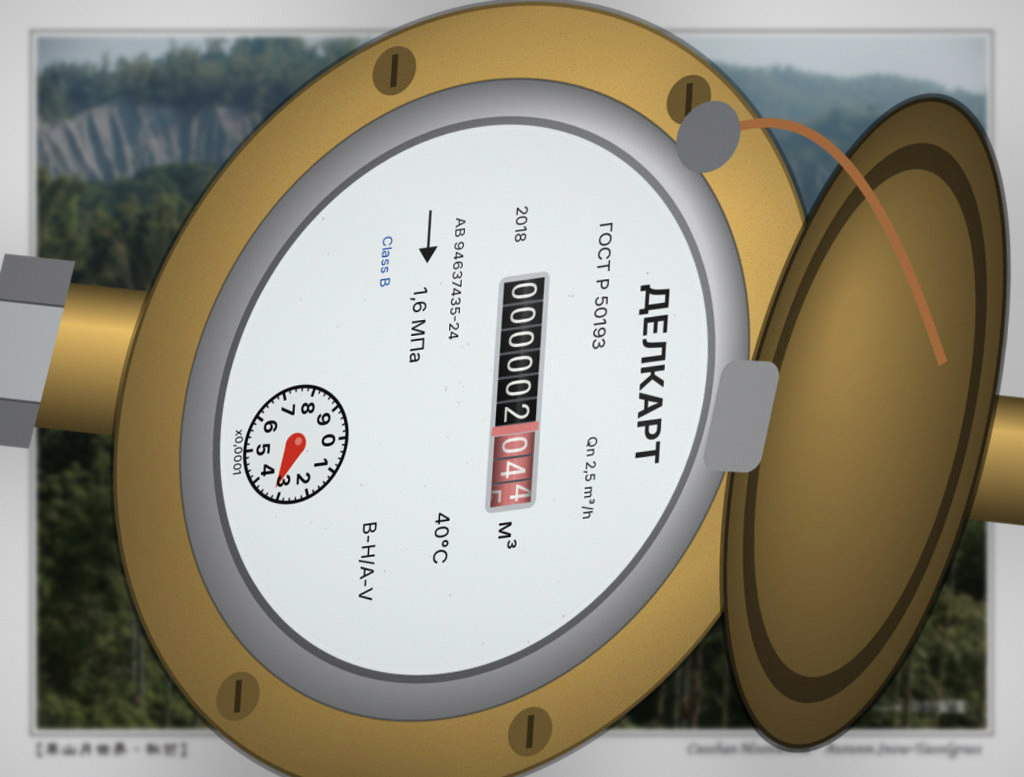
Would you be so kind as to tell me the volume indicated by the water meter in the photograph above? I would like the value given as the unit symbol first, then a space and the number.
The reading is m³ 2.0443
